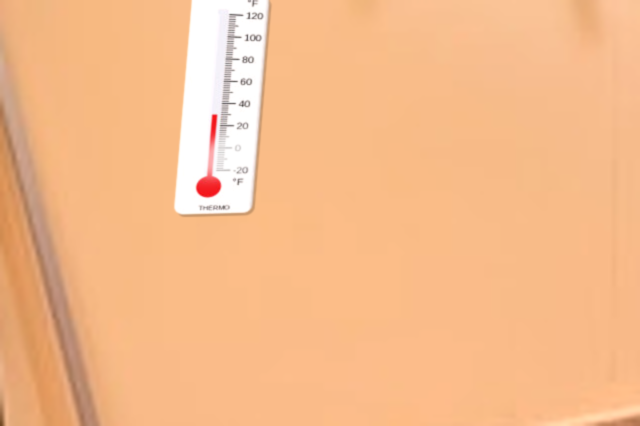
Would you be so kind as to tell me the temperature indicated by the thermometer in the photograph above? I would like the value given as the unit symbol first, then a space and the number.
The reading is °F 30
